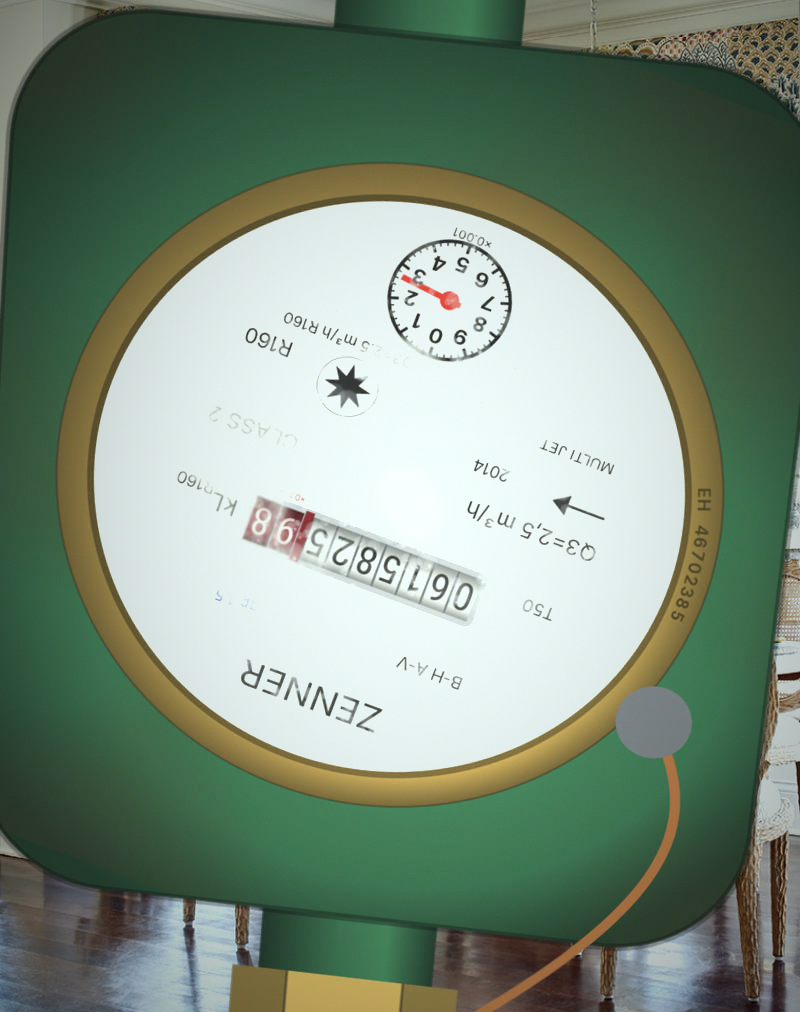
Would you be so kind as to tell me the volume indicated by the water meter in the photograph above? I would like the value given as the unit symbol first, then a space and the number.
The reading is kL 615825.982
